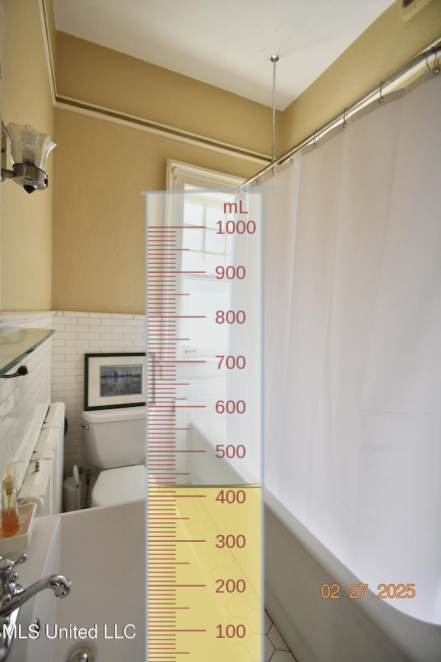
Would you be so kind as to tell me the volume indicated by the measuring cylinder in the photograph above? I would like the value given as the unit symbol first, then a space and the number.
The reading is mL 420
